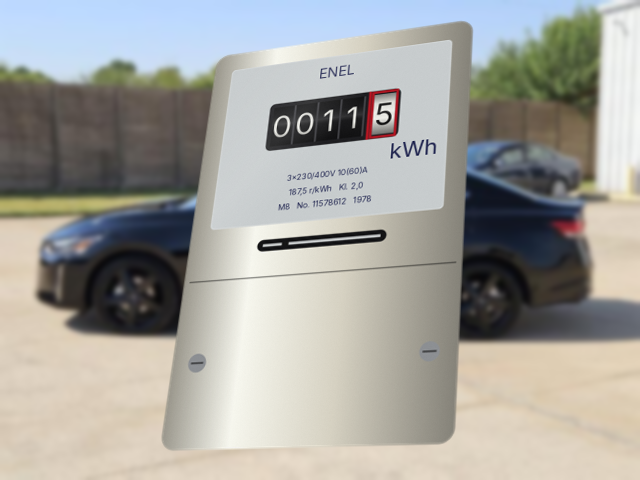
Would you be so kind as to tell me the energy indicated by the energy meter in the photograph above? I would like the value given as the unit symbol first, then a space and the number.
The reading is kWh 11.5
